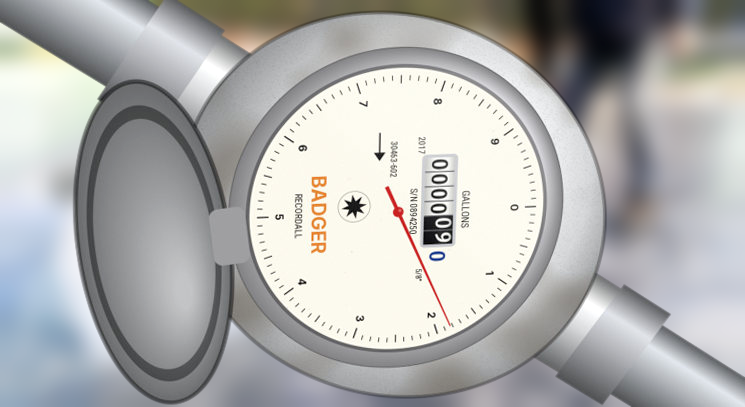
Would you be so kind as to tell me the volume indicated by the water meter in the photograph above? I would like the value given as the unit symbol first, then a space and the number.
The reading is gal 91.8
